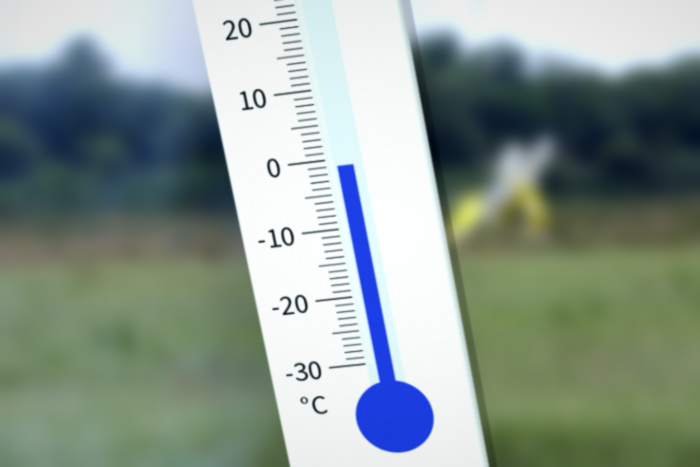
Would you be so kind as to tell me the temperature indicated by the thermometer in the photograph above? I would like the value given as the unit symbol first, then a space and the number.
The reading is °C -1
